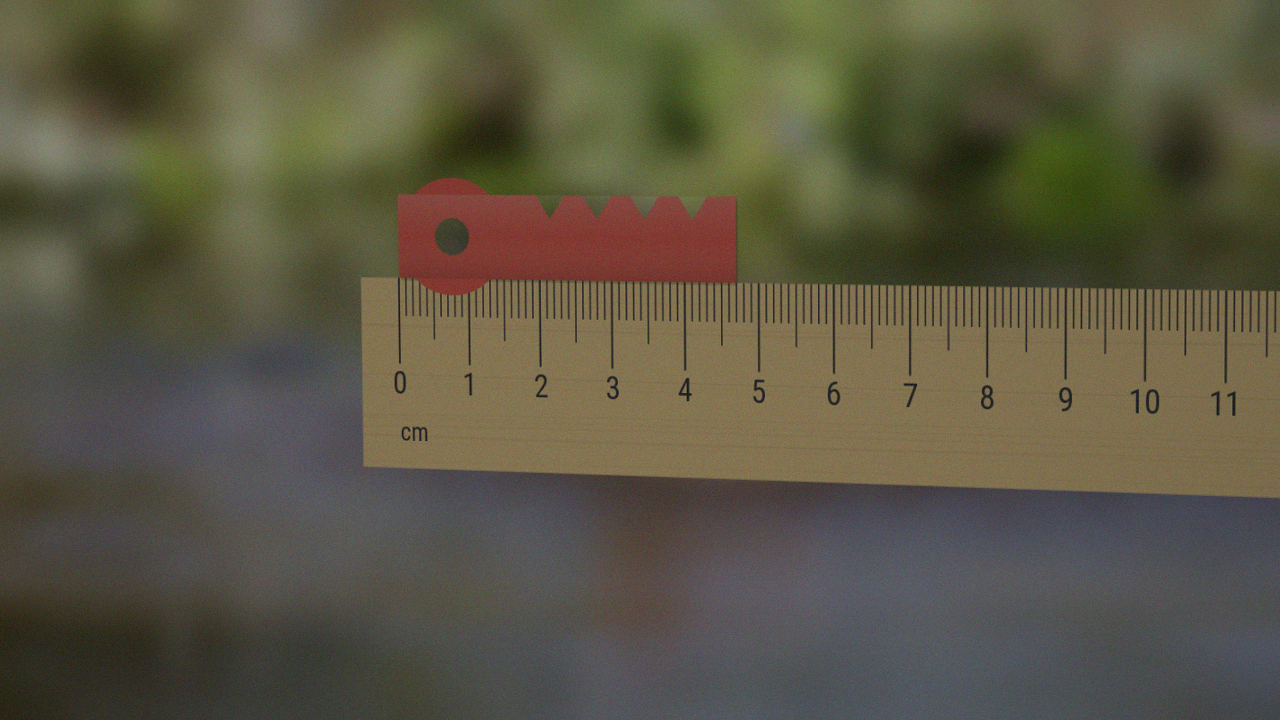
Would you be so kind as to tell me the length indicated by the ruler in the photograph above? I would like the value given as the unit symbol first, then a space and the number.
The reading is cm 4.7
